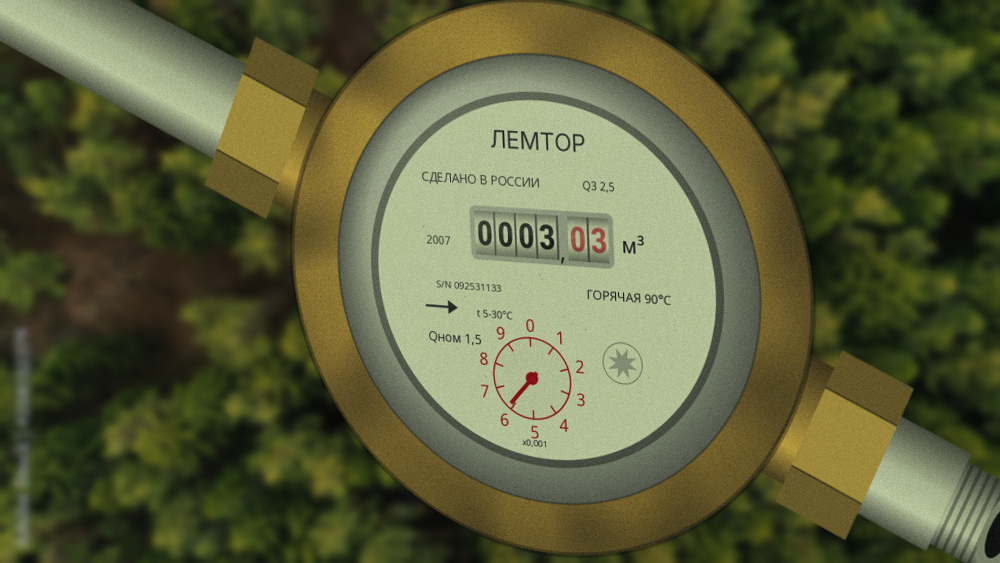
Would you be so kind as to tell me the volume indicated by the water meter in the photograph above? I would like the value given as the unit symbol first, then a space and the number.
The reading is m³ 3.036
